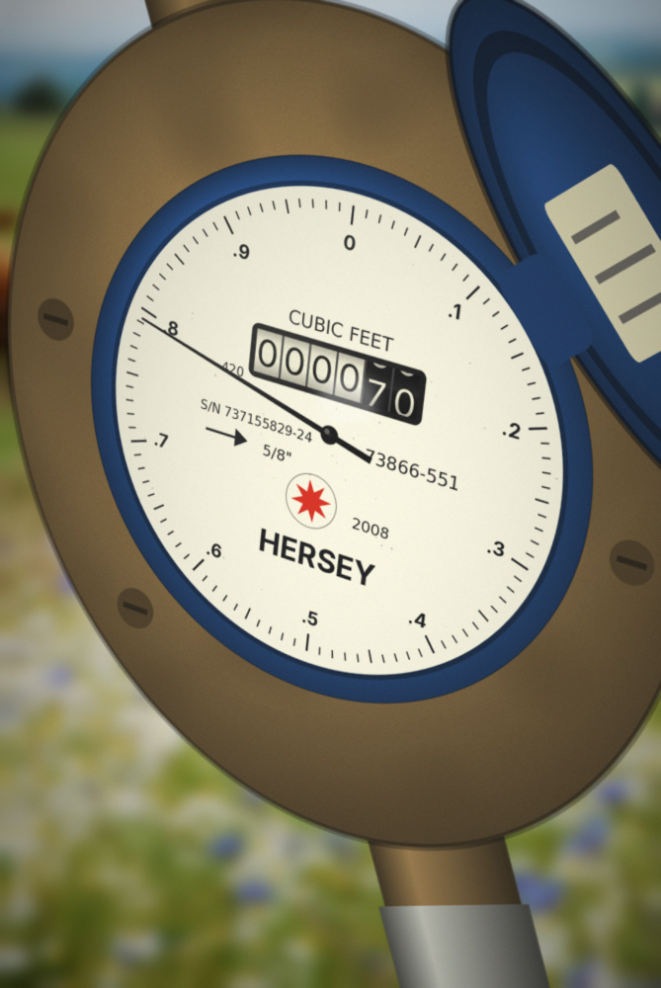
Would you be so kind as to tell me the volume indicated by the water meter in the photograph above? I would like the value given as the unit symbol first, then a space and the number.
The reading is ft³ 69.79
